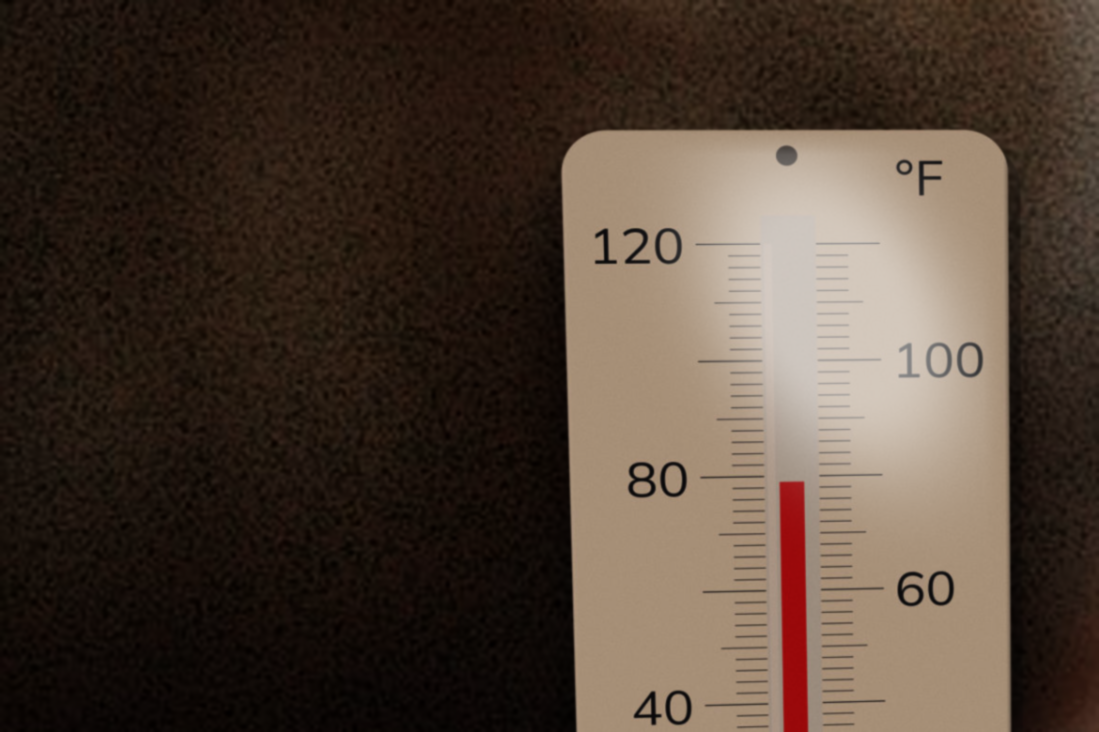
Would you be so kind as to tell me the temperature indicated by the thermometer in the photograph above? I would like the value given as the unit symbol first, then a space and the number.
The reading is °F 79
